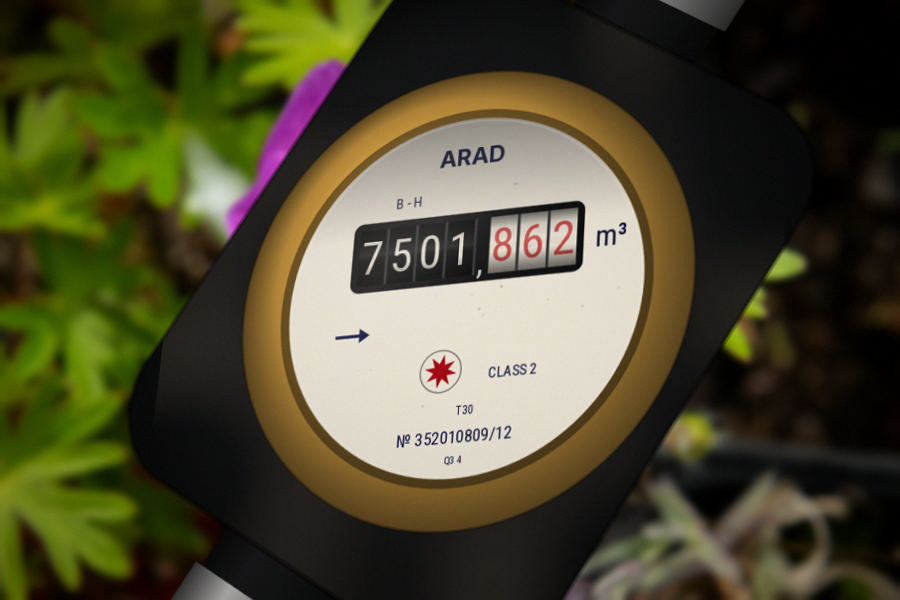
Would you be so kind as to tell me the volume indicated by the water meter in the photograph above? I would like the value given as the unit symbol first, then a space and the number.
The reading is m³ 7501.862
